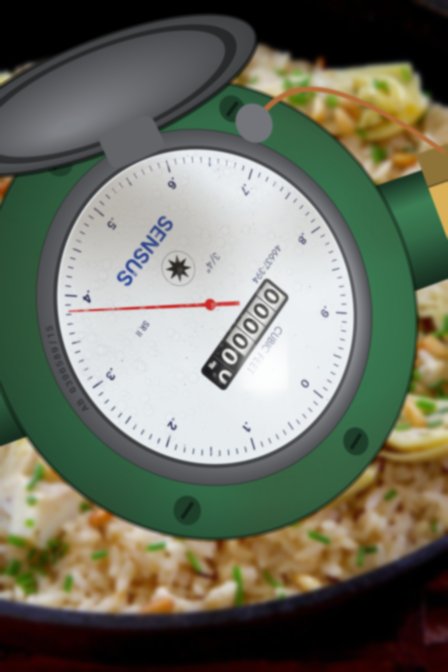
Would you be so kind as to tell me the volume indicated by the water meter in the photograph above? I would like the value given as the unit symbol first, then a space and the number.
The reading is ft³ 0.38
